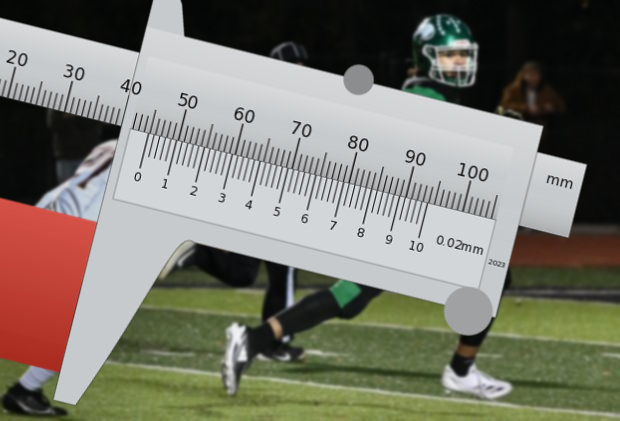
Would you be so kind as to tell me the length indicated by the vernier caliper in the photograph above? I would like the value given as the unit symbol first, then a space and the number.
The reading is mm 44.8
